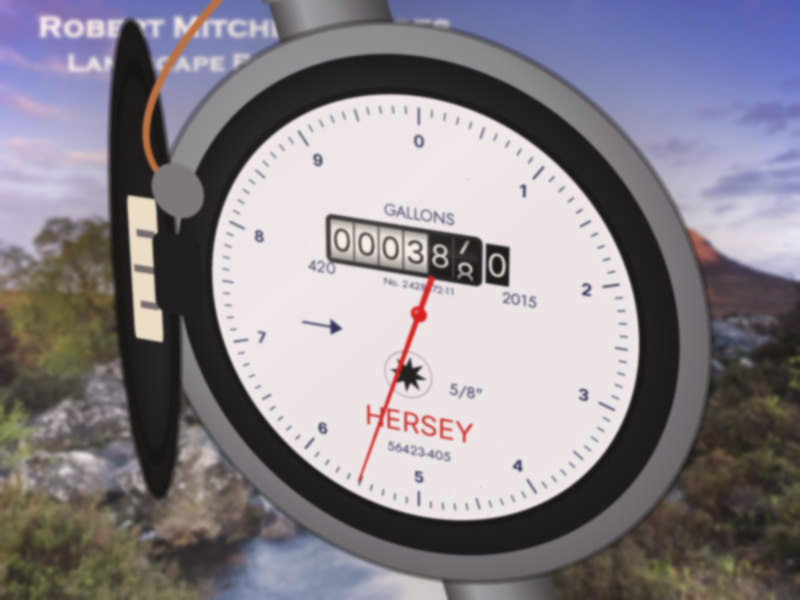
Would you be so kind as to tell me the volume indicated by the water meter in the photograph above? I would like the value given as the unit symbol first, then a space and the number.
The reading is gal 3875.5
